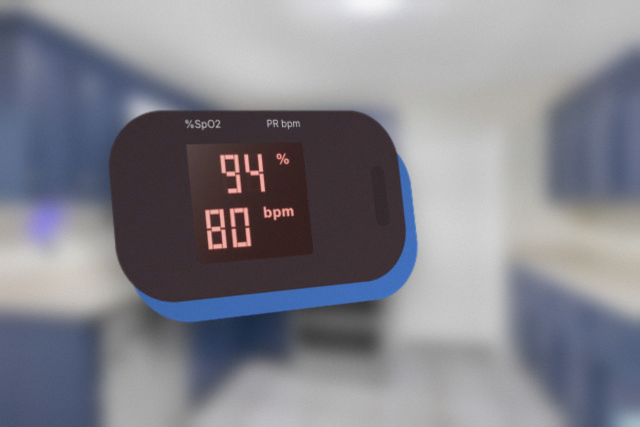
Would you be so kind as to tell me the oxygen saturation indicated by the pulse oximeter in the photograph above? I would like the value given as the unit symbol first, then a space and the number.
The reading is % 94
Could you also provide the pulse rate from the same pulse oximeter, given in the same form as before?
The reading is bpm 80
